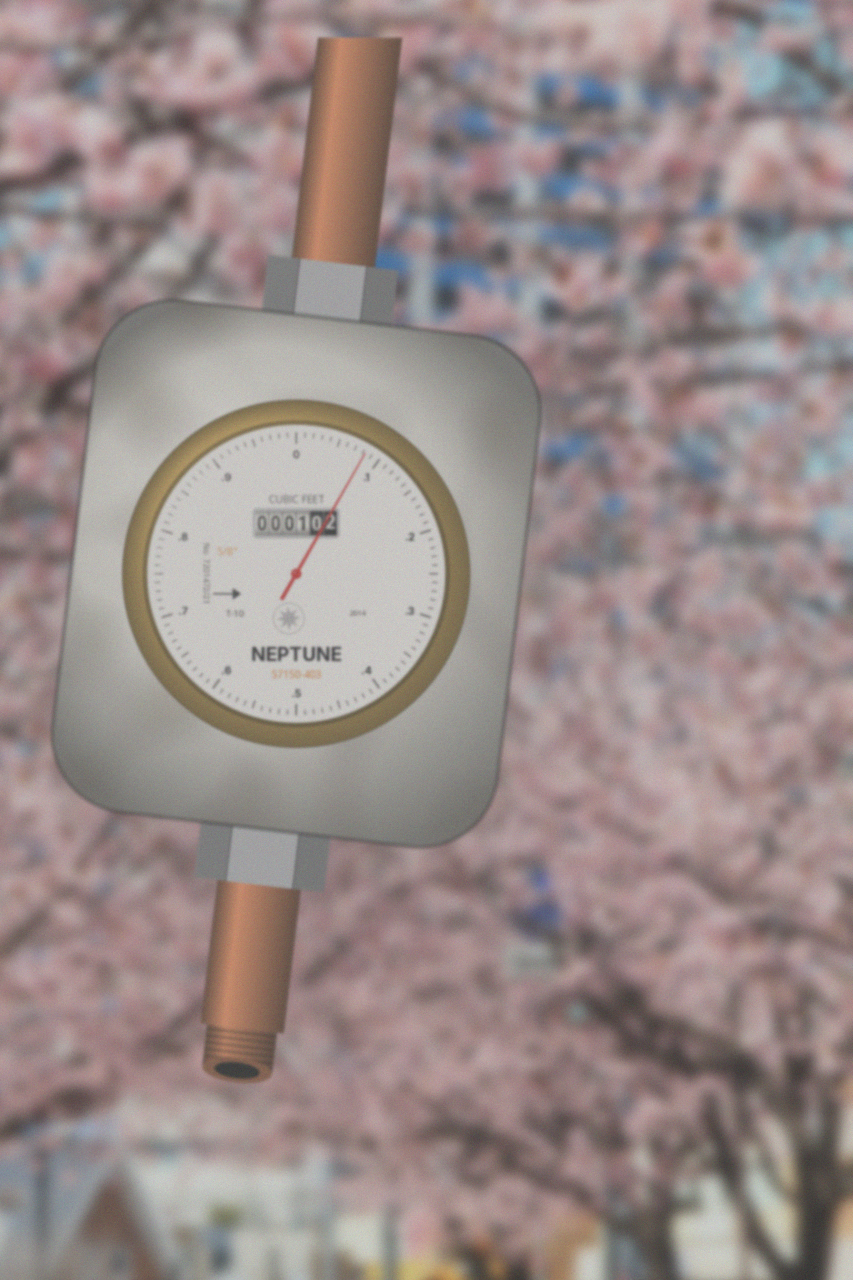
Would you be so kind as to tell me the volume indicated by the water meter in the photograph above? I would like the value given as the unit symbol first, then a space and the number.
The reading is ft³ 102.08
